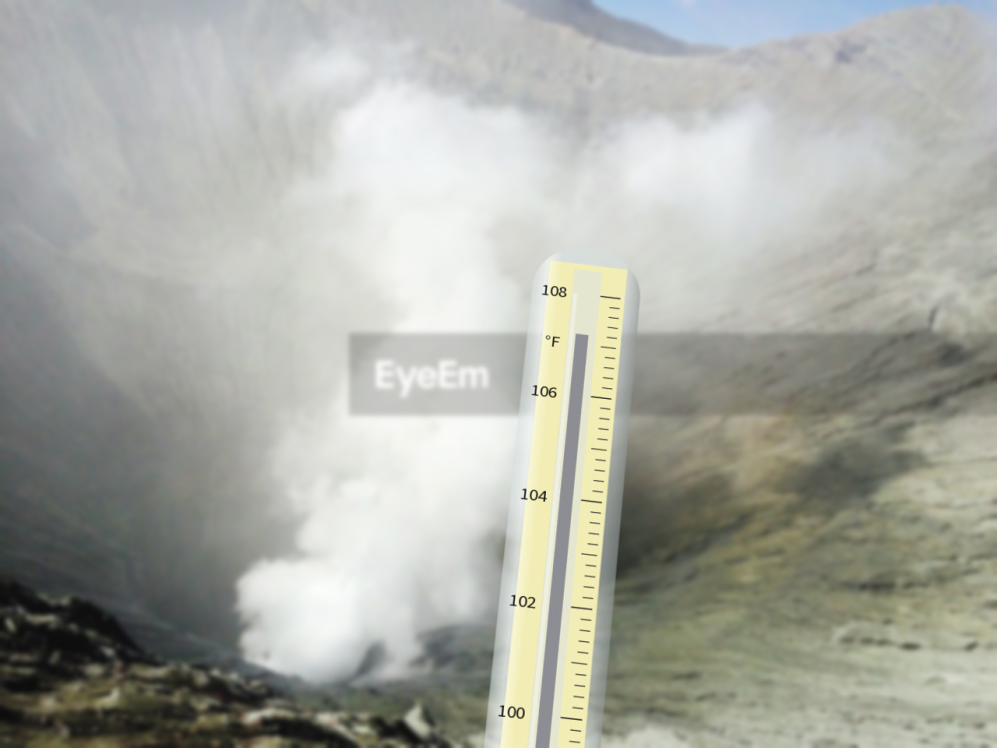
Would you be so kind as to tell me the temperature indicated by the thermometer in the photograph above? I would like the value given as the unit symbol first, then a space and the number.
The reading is °F 107.2
